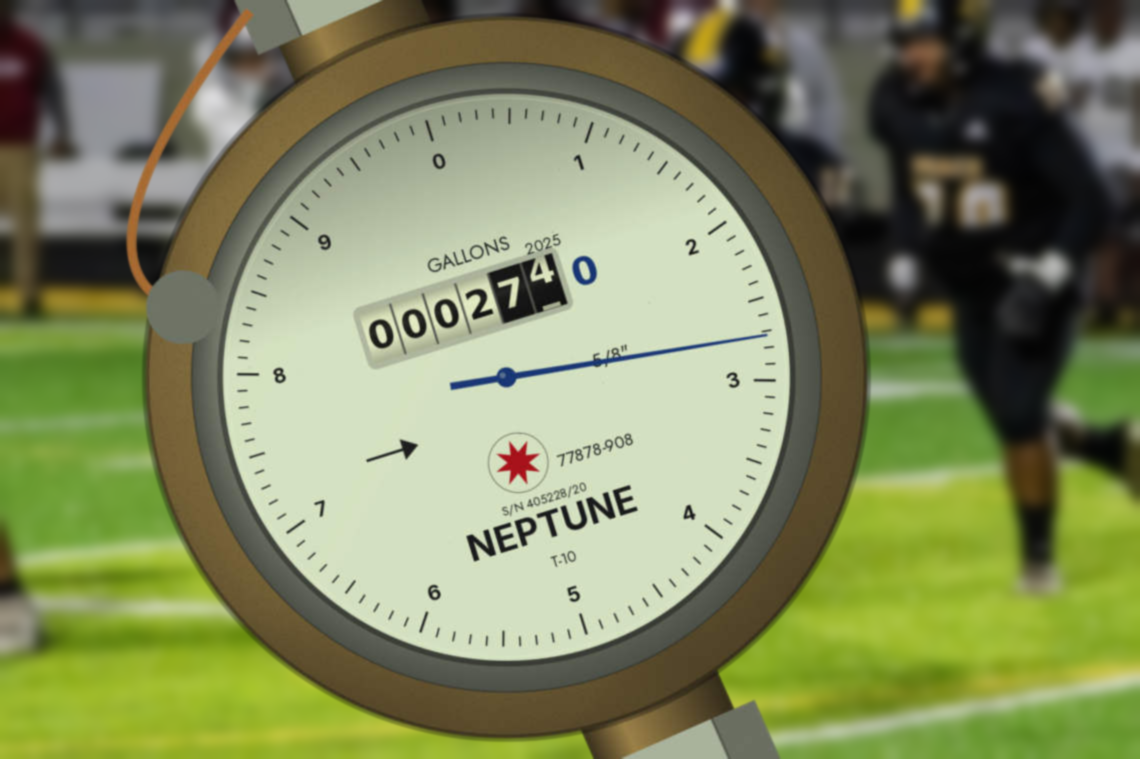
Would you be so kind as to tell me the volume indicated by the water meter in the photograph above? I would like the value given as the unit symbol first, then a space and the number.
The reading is gal 2742.7
